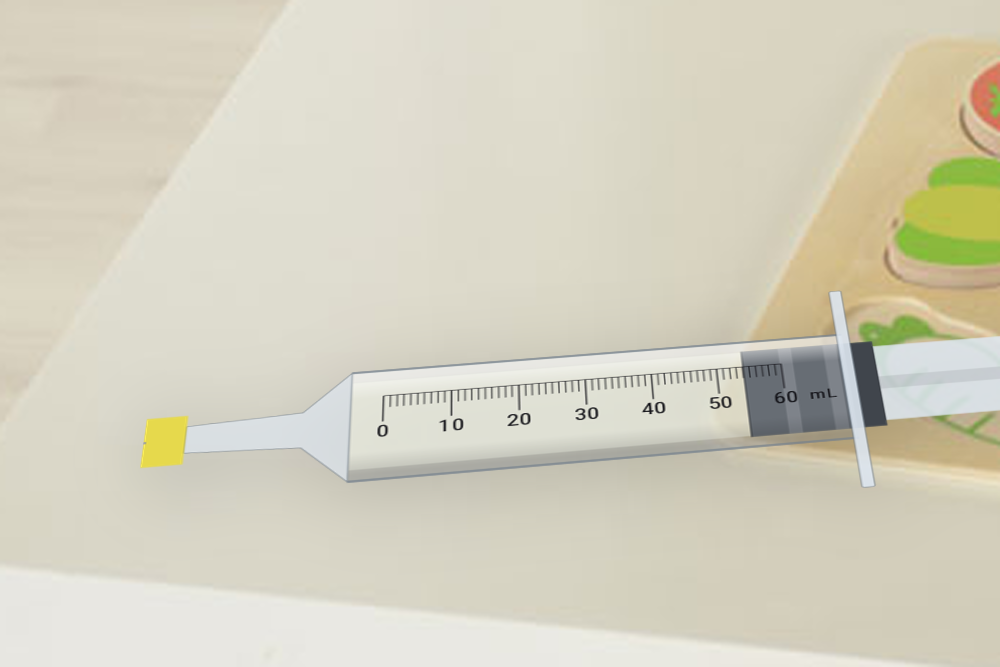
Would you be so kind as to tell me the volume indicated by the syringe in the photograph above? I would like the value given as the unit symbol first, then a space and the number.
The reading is mL 54
